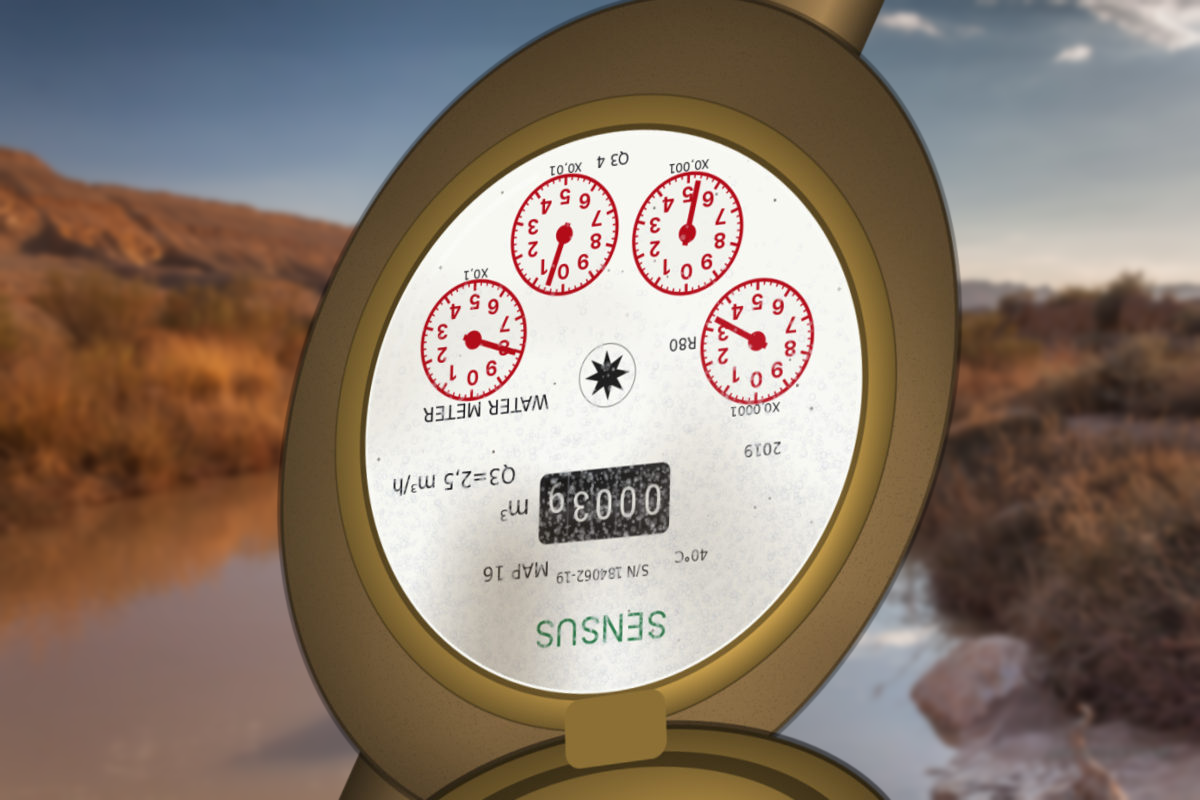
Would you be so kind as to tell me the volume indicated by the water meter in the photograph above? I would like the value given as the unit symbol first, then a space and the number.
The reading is m³ 38.8053
